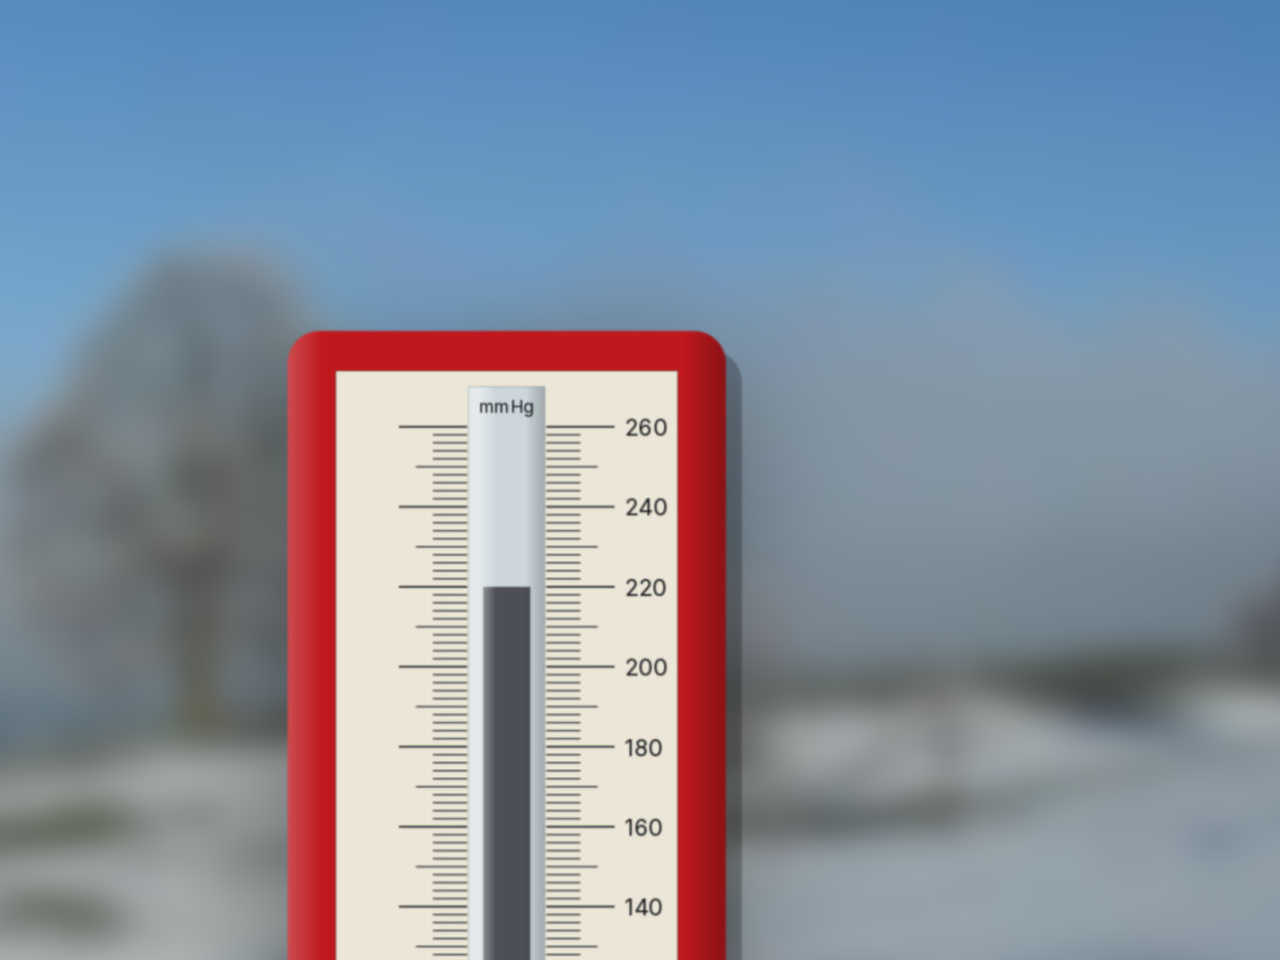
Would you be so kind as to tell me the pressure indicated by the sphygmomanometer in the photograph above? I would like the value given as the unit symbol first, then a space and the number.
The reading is mmHg 220
